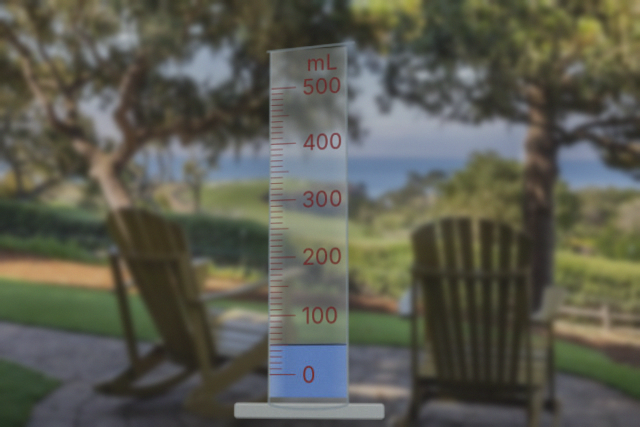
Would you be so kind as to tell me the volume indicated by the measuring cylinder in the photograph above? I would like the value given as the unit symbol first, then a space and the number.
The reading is mL 50
